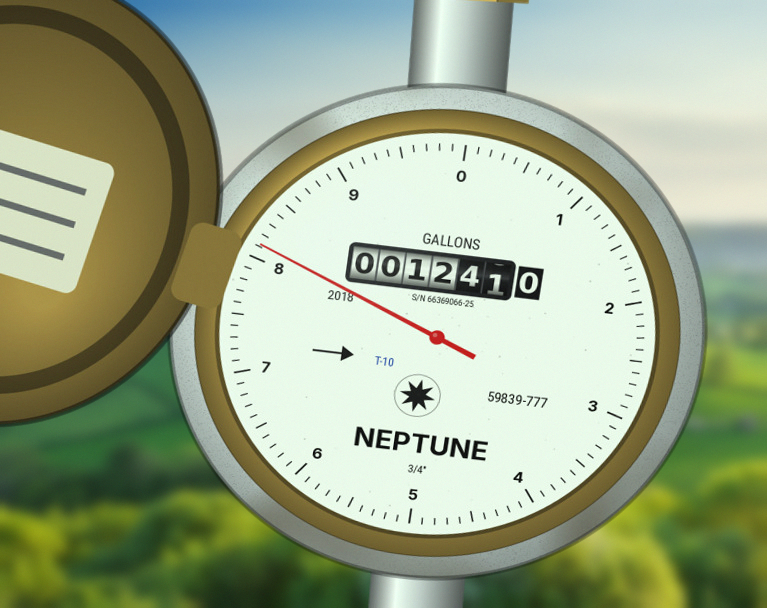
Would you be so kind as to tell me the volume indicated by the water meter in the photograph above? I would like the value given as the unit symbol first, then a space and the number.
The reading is gal 12408.1
